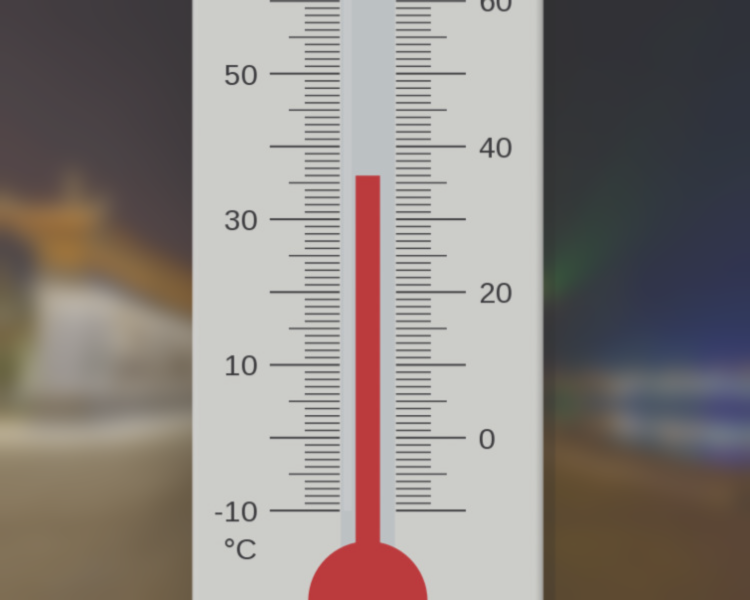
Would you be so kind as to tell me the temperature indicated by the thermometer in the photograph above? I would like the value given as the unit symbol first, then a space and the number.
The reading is °C 36
